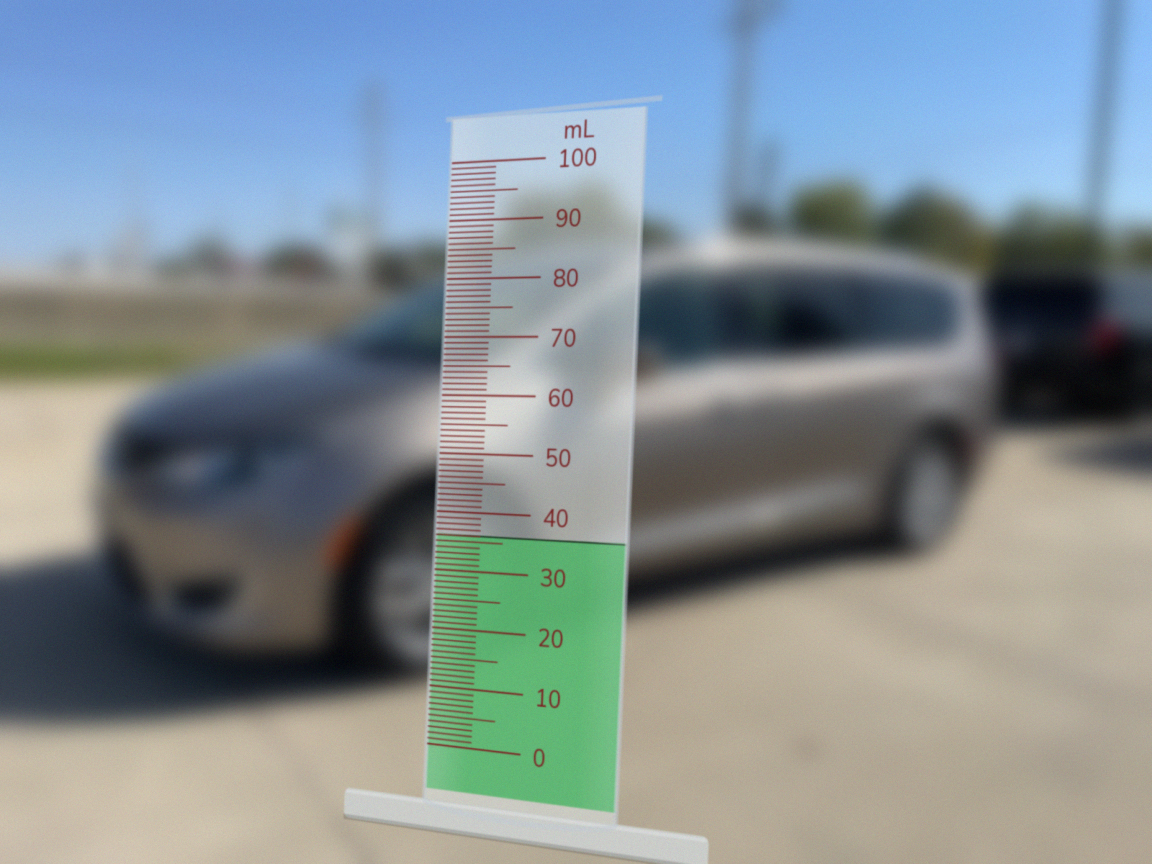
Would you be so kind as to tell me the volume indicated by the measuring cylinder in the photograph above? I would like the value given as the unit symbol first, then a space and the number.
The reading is mL 36
